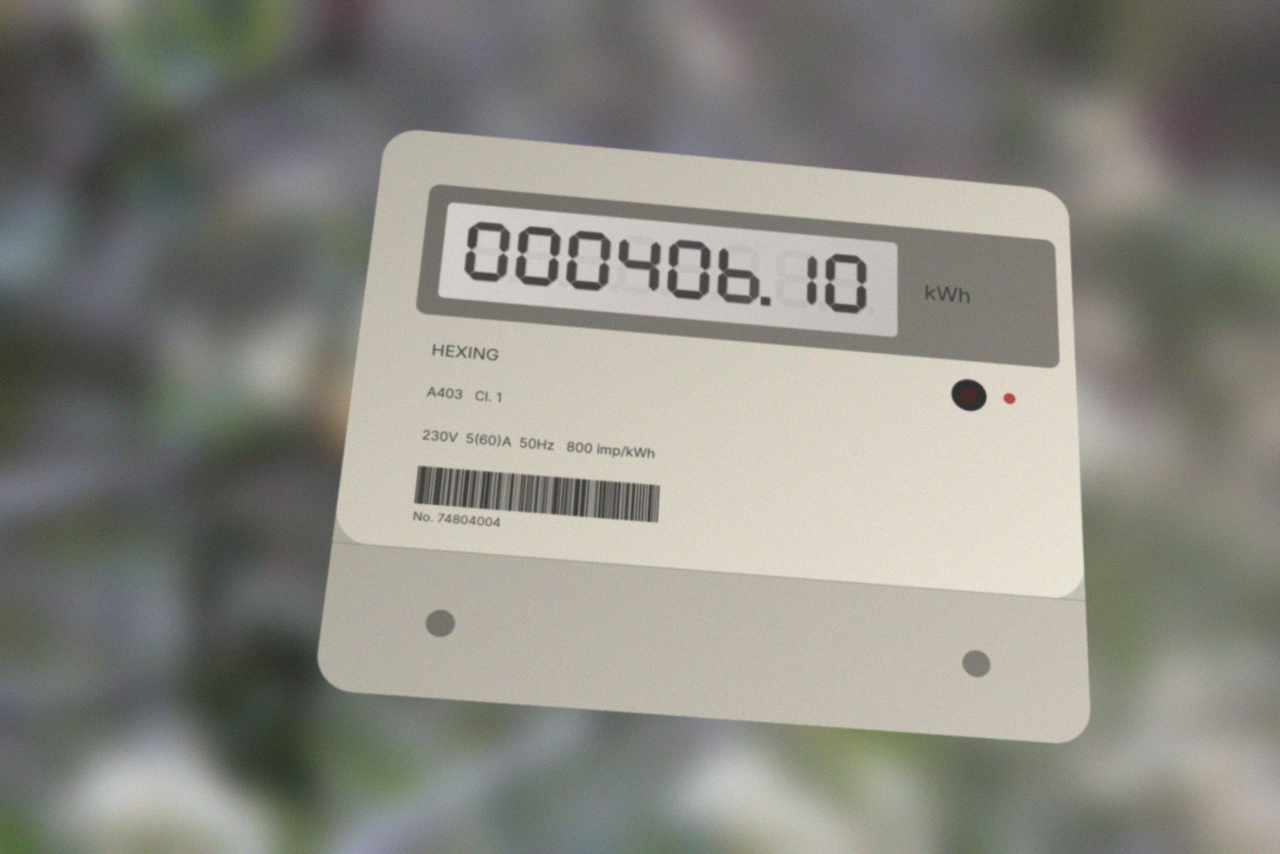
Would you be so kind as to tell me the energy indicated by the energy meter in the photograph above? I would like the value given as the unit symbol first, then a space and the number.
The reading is kWh 406.10
